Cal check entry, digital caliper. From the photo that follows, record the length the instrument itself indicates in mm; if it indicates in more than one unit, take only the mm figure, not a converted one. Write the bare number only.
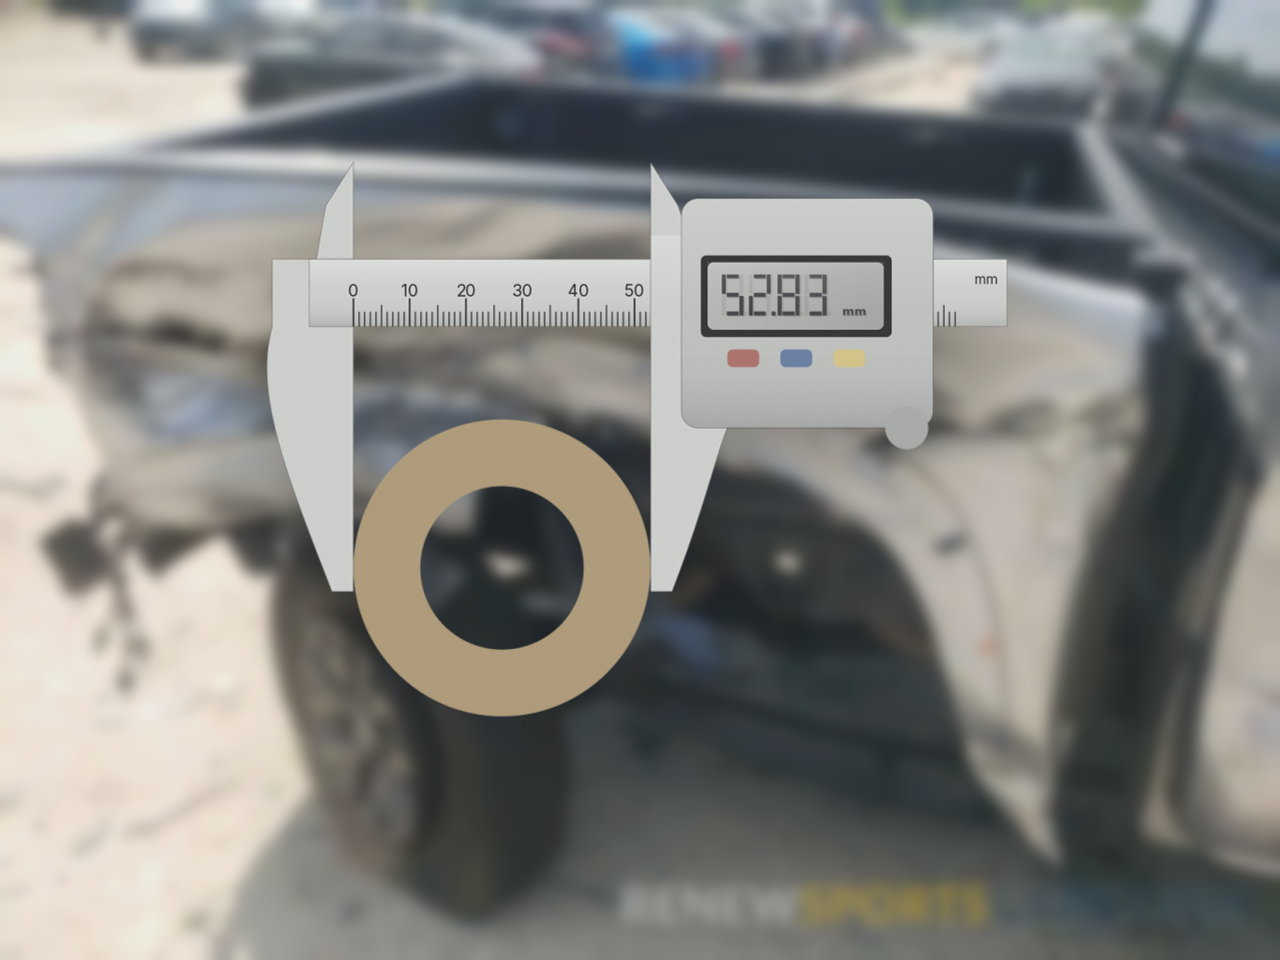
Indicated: 52.83
